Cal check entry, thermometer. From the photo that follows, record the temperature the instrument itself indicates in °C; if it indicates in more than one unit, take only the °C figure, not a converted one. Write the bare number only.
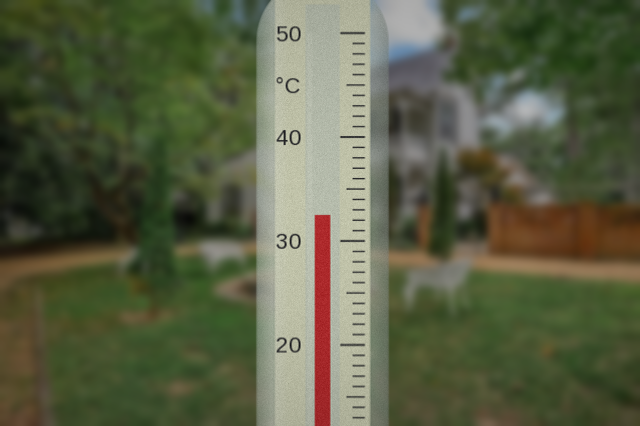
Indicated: 32.5
